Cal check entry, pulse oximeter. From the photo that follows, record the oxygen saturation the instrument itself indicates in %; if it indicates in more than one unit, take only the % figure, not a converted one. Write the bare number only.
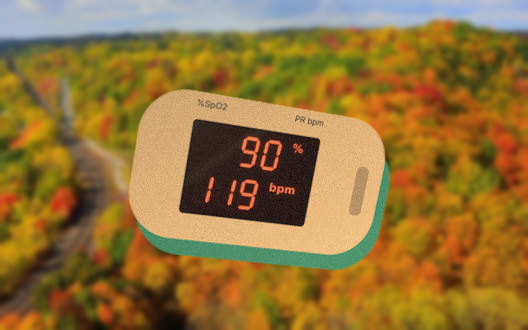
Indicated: 90
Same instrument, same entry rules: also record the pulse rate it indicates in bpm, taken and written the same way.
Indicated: 119
